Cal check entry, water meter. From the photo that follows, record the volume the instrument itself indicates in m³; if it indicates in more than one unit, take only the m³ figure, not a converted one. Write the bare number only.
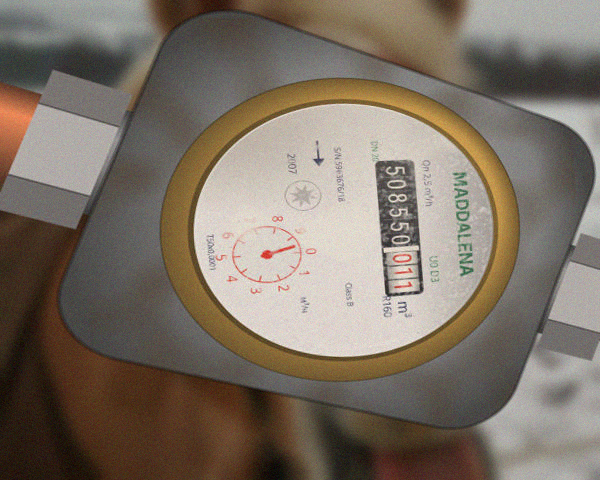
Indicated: 508550.0109
